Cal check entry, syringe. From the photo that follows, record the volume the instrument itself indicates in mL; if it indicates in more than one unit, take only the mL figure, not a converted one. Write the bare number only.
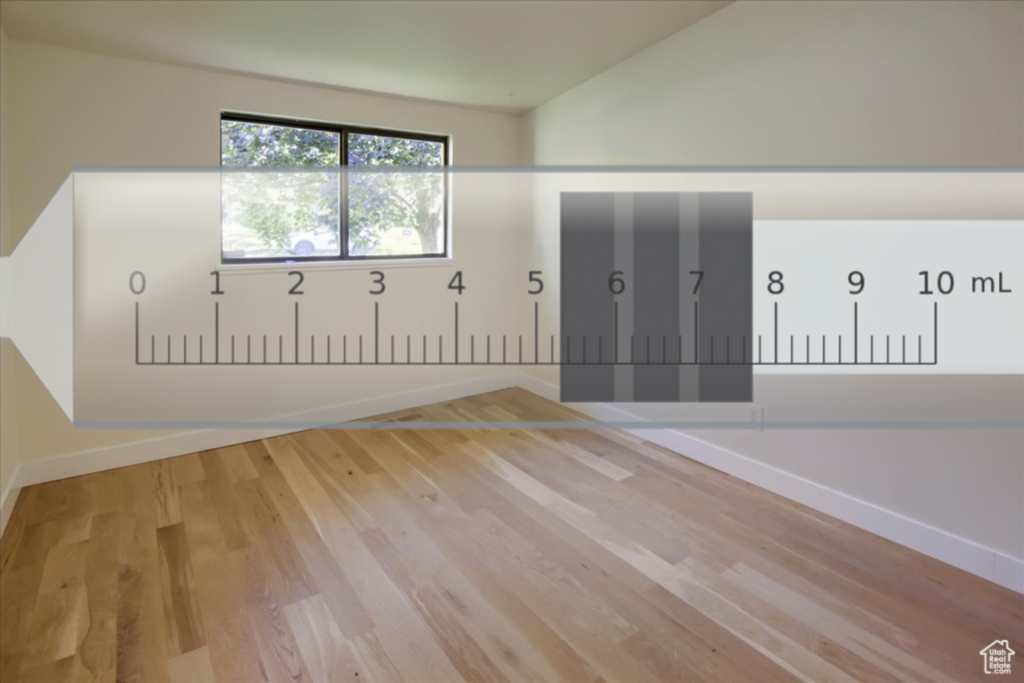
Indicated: 5.3
